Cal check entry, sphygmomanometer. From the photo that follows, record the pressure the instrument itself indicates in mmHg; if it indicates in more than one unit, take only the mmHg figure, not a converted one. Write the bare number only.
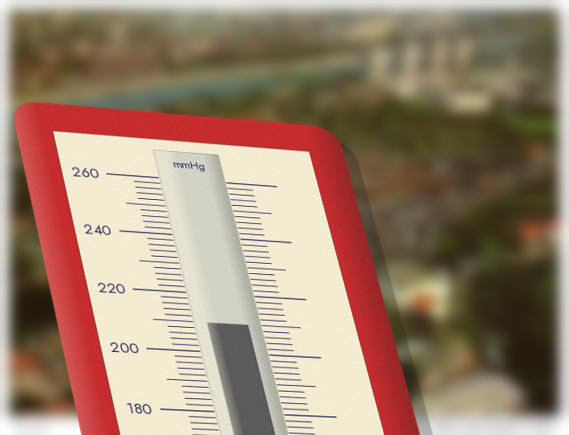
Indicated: 210
